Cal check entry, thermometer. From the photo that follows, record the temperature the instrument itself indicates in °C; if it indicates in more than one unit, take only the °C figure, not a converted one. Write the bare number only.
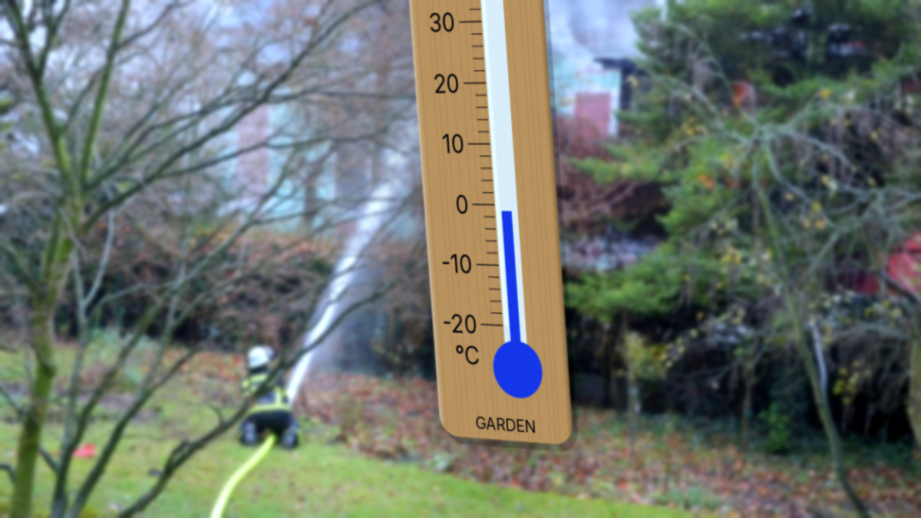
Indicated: -1
